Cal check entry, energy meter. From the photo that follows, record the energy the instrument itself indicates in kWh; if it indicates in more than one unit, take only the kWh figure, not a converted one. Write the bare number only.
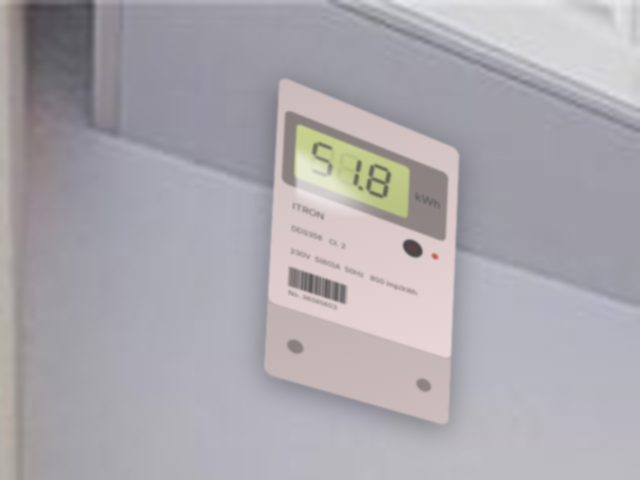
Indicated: 51.8
